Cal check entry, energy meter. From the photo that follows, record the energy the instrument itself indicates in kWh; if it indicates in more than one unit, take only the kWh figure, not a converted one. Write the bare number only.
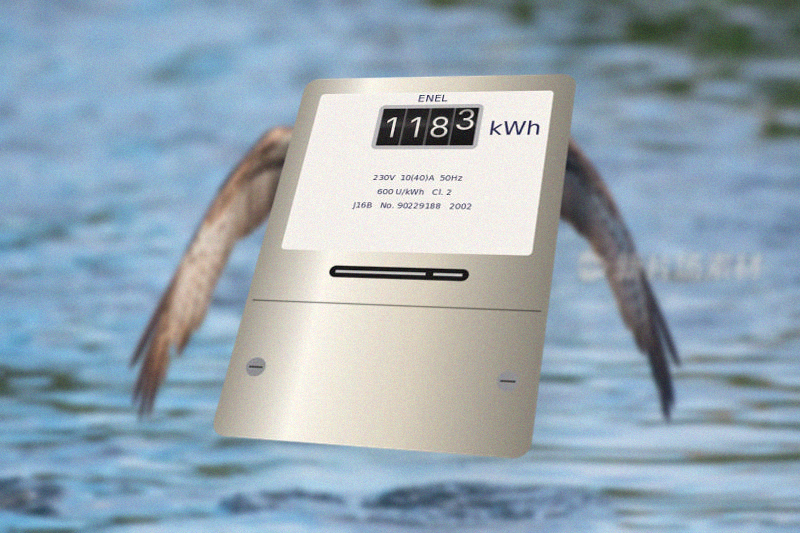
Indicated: 1183
